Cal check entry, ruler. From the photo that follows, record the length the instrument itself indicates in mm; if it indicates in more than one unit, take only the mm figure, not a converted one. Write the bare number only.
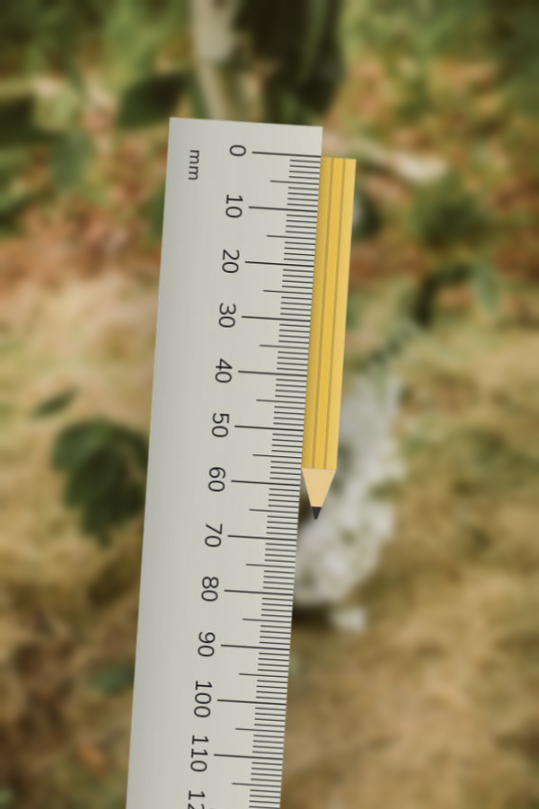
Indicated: 66
